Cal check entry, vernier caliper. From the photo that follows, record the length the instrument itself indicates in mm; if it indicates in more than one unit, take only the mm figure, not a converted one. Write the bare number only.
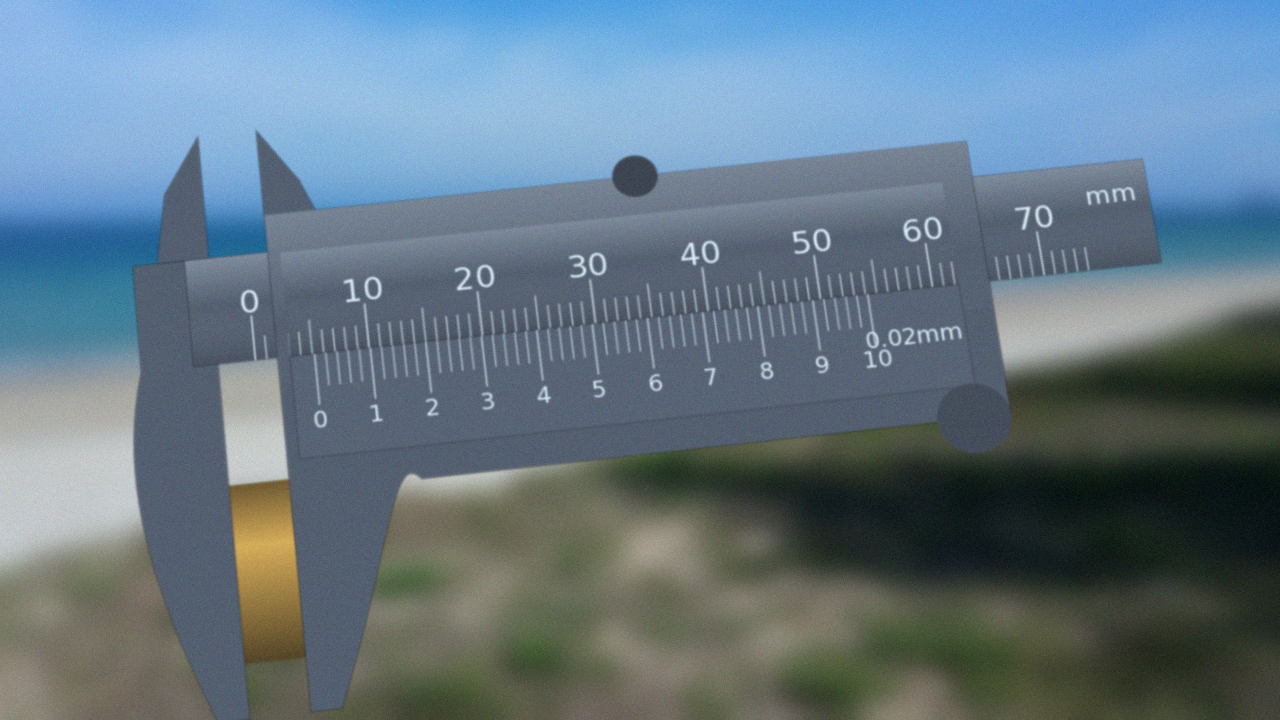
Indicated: 5.2
